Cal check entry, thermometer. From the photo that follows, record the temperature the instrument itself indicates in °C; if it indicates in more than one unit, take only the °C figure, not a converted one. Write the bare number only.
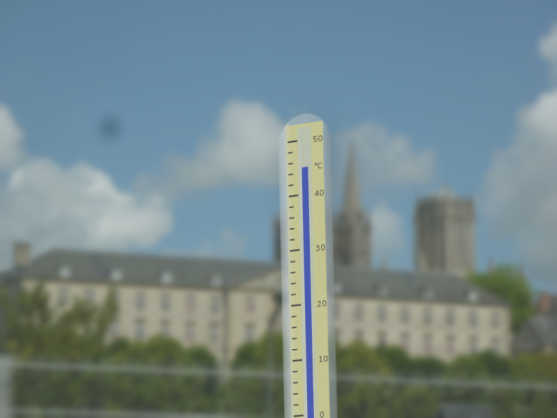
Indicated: 45
